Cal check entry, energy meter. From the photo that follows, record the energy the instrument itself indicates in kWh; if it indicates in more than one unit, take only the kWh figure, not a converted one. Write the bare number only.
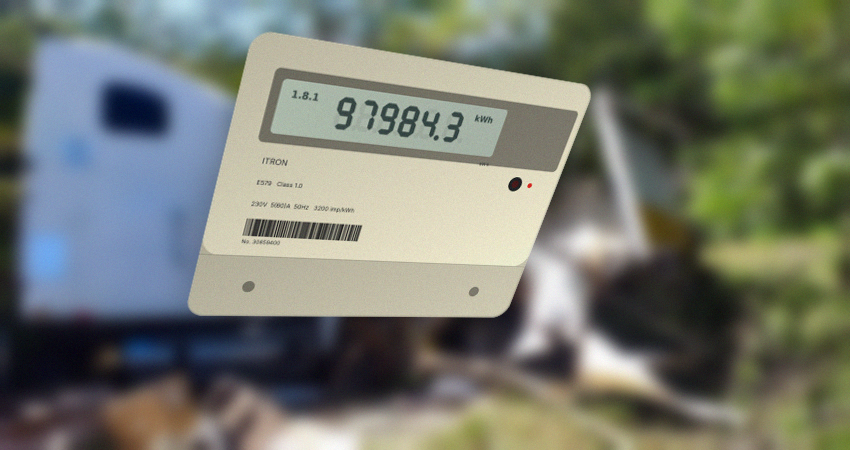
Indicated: 97984.3
